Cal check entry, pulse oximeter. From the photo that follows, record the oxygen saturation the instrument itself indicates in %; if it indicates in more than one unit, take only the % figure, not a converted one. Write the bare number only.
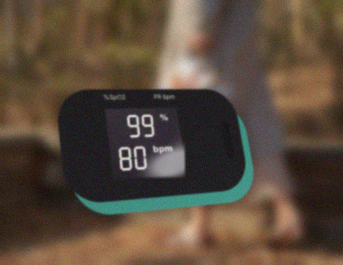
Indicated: 99
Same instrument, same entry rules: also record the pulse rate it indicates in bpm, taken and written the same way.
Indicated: 80
